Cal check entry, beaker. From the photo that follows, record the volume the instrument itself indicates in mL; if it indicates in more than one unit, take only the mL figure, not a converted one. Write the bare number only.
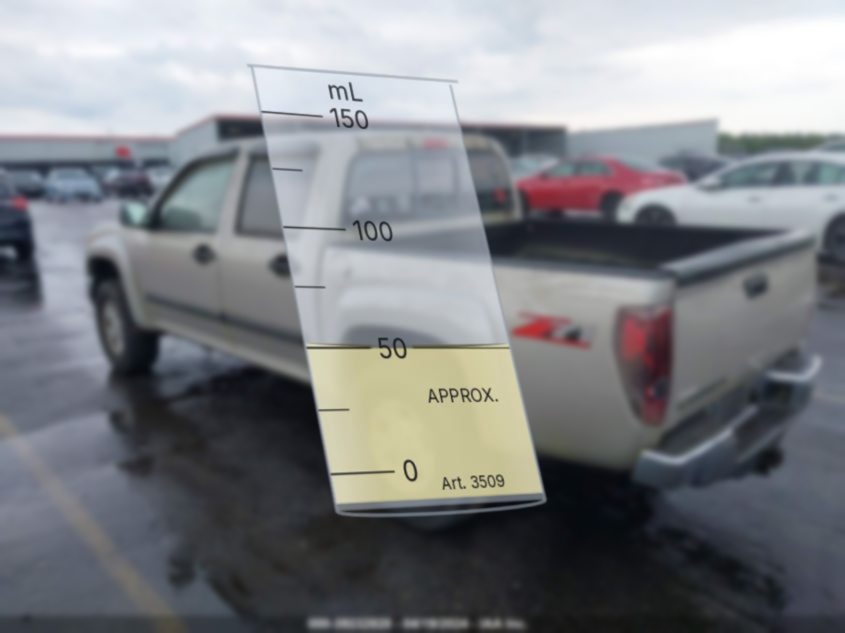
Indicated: 50
